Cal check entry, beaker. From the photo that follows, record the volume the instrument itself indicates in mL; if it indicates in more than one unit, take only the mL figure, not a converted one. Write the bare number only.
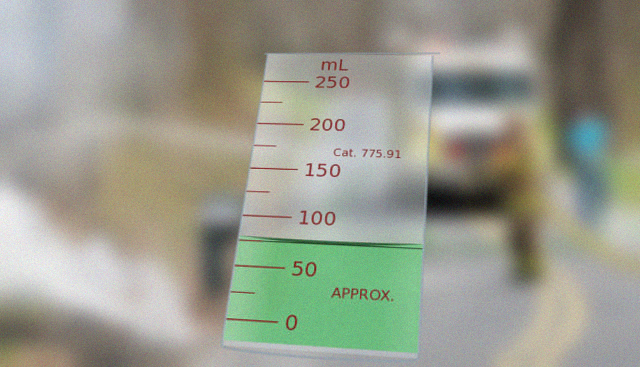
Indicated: 75
